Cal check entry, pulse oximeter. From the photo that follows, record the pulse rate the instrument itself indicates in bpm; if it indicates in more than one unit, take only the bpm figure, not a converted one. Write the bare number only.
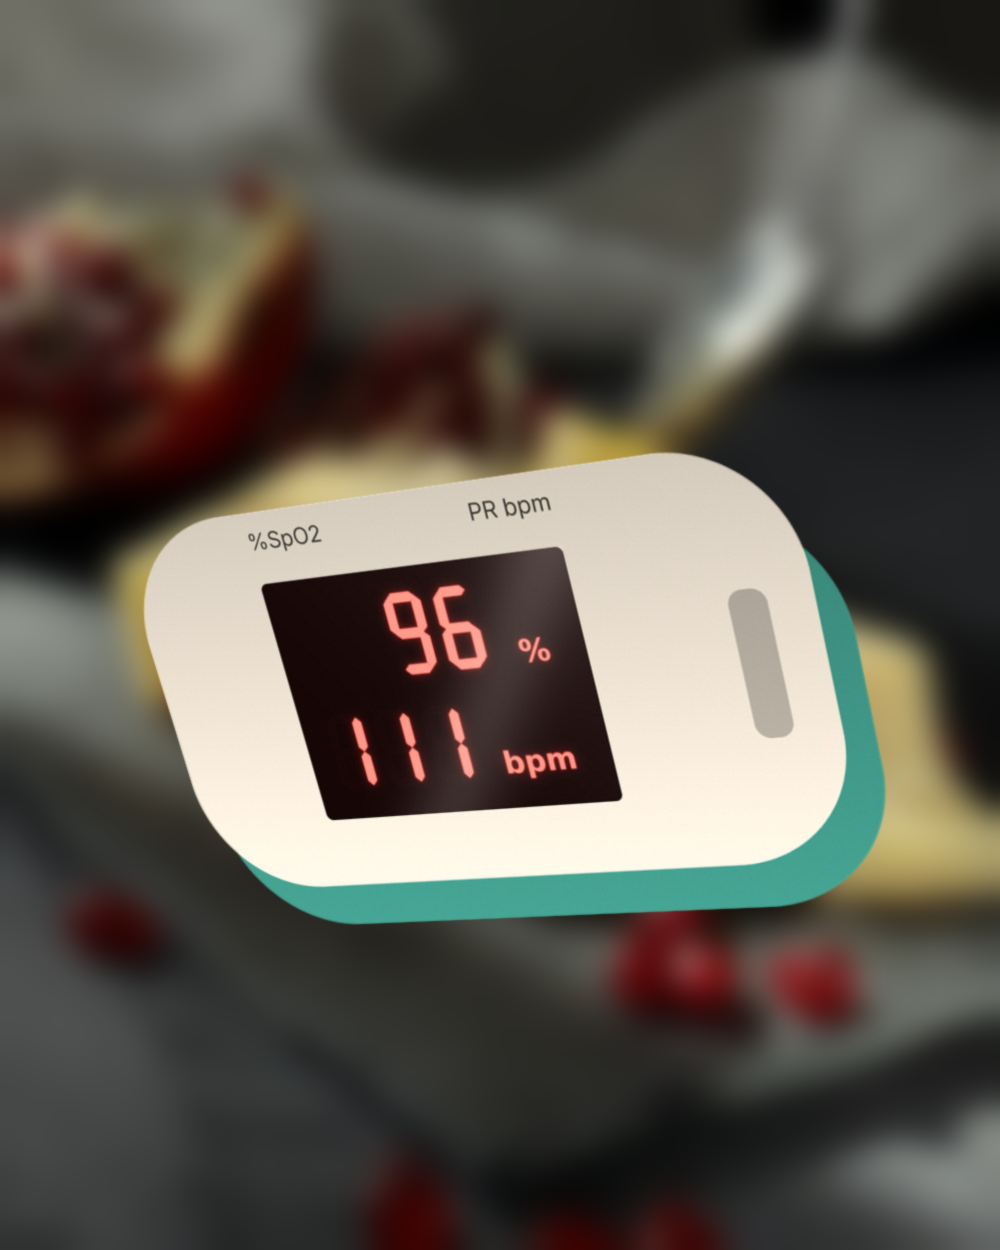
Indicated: 111
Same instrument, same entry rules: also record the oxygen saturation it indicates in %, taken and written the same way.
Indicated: 96
